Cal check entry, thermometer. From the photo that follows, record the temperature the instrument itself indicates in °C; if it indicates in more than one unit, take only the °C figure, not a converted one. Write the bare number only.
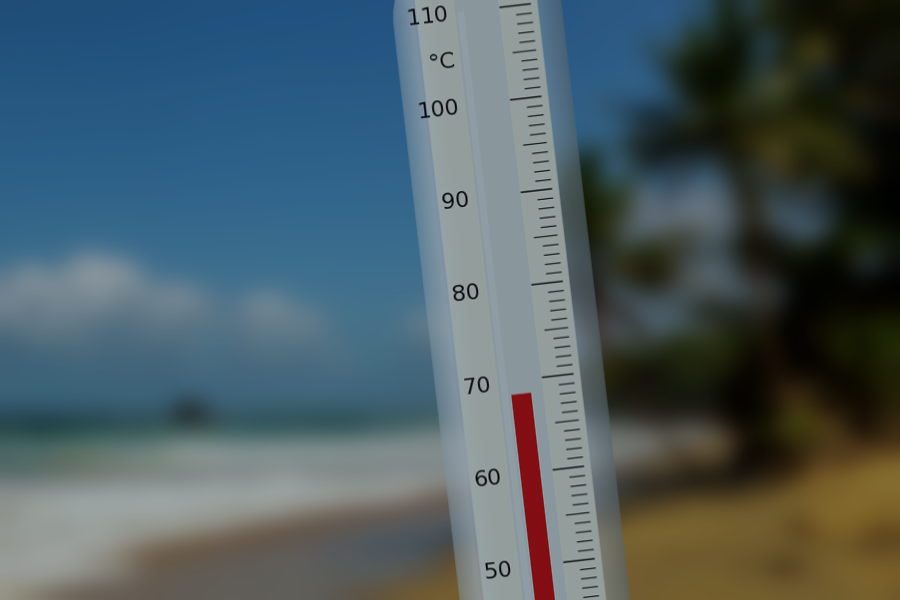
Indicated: 68.5
